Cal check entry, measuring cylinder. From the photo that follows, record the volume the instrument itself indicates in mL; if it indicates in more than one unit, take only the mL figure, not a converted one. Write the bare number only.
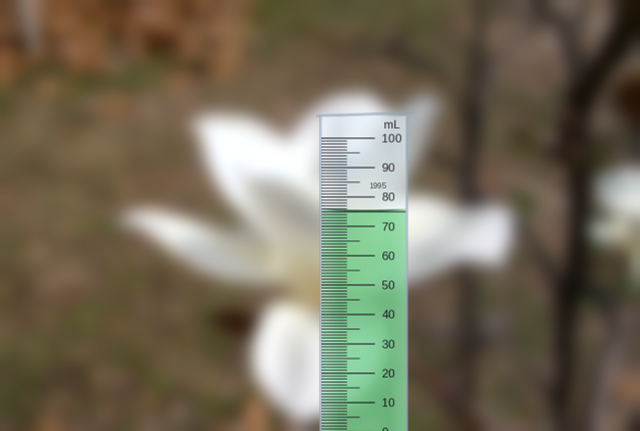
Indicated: 75
